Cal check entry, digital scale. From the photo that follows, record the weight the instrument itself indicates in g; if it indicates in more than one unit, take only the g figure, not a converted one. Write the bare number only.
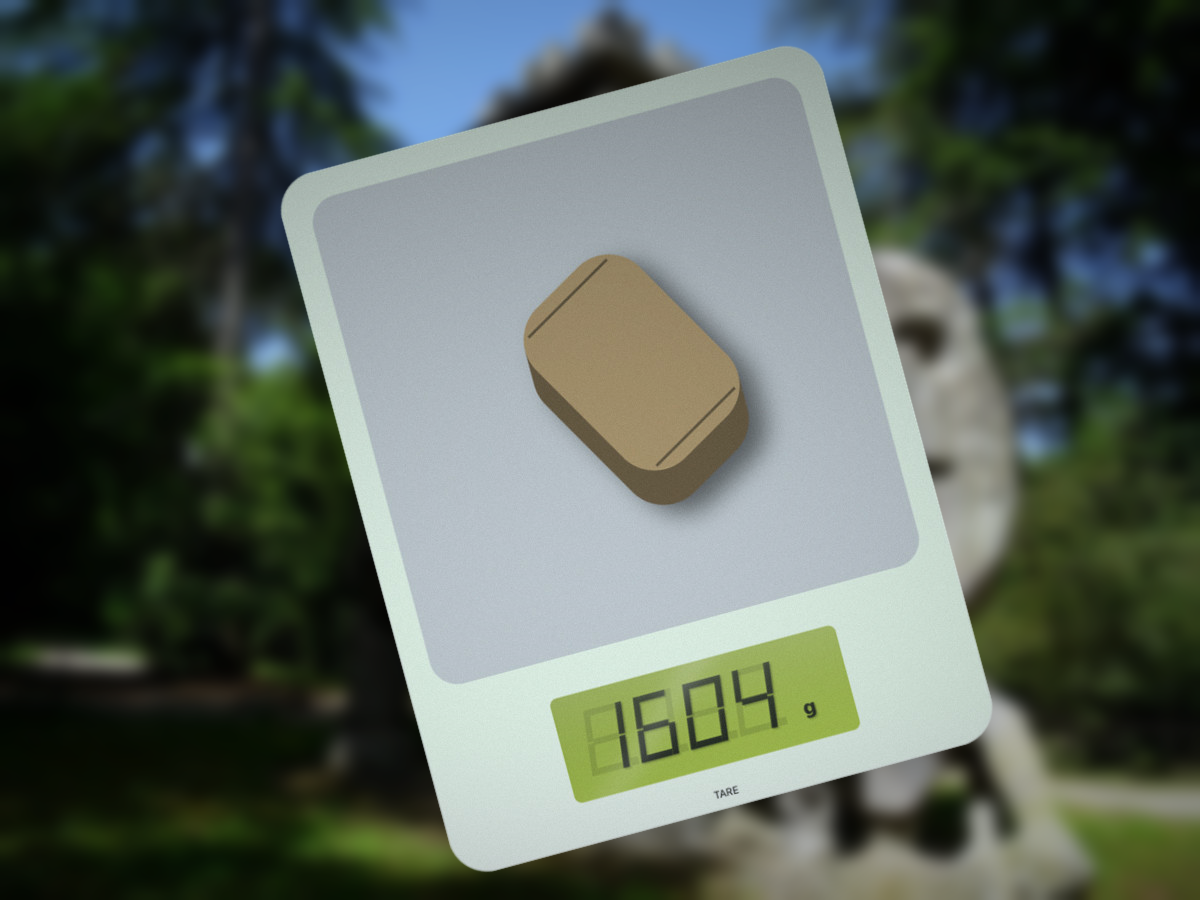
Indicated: 1604
